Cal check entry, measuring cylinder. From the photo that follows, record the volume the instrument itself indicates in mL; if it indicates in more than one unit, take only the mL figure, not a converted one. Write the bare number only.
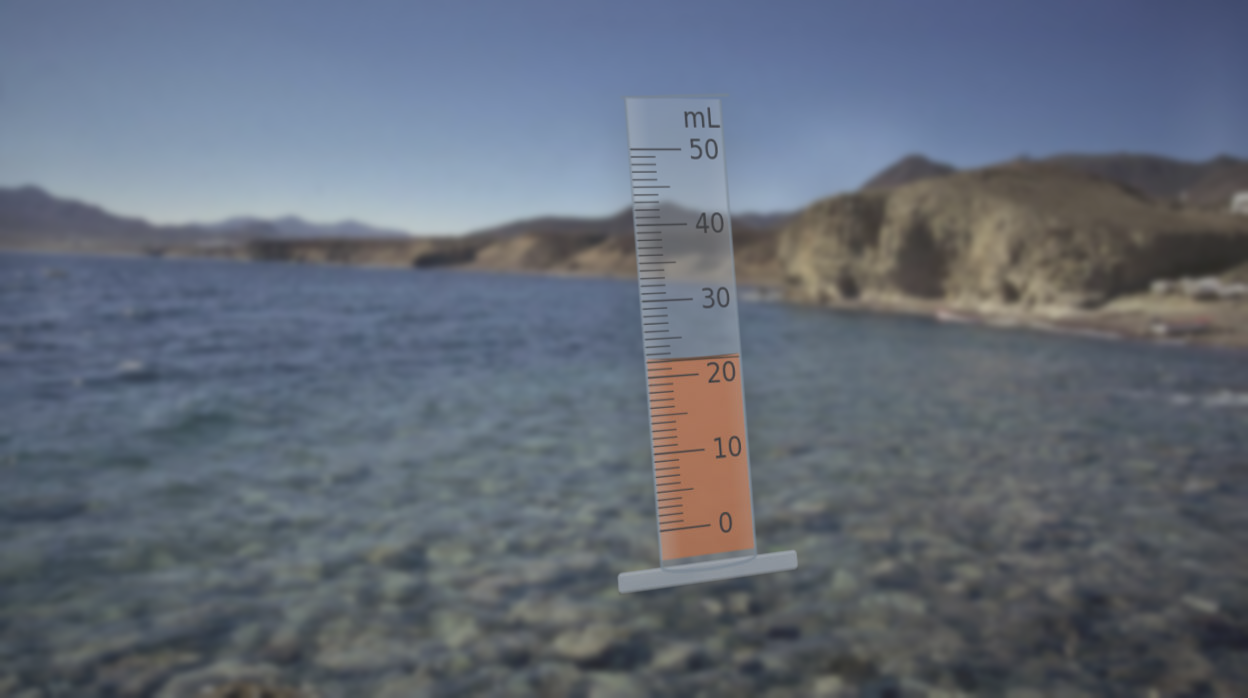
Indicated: 22
